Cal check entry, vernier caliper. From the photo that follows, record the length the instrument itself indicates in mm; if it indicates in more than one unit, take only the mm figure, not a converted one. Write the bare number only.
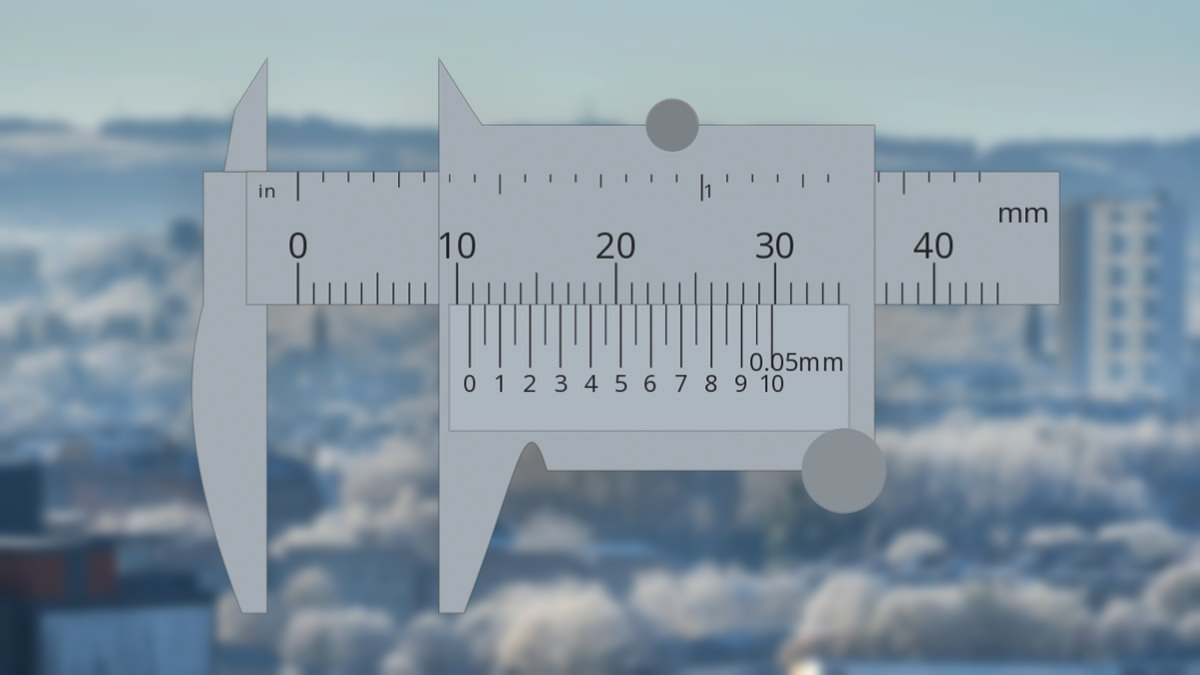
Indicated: 10.8
